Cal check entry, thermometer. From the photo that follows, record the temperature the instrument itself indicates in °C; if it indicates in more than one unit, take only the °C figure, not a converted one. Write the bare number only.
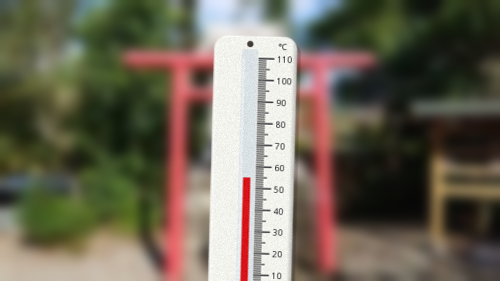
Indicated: 55
